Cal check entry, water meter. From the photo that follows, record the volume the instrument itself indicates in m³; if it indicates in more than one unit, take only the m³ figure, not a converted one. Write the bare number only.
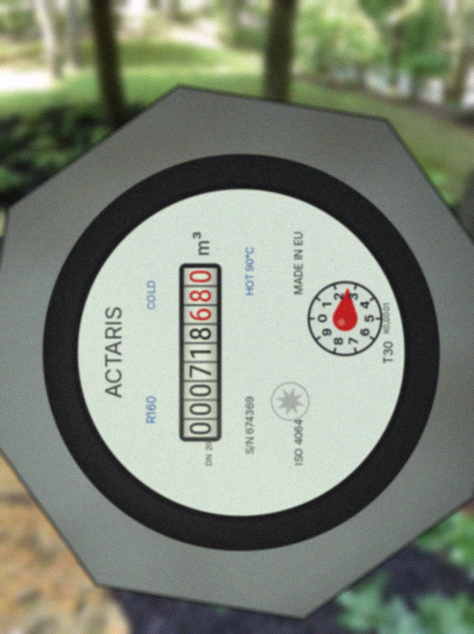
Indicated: 718.6802
